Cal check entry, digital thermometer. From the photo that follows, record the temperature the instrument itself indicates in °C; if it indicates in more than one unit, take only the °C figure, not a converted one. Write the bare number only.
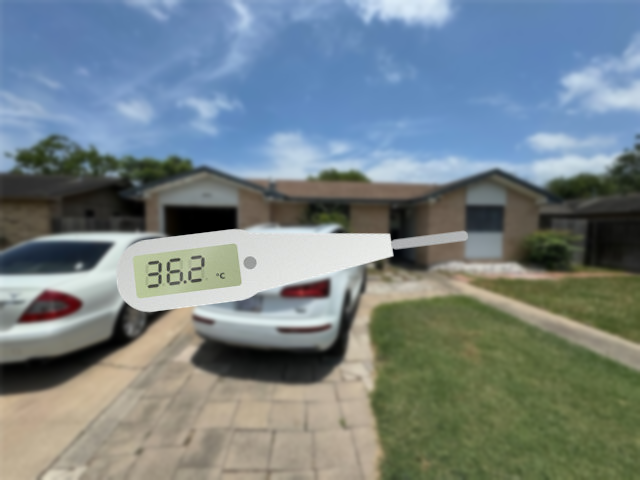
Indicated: 36.2
